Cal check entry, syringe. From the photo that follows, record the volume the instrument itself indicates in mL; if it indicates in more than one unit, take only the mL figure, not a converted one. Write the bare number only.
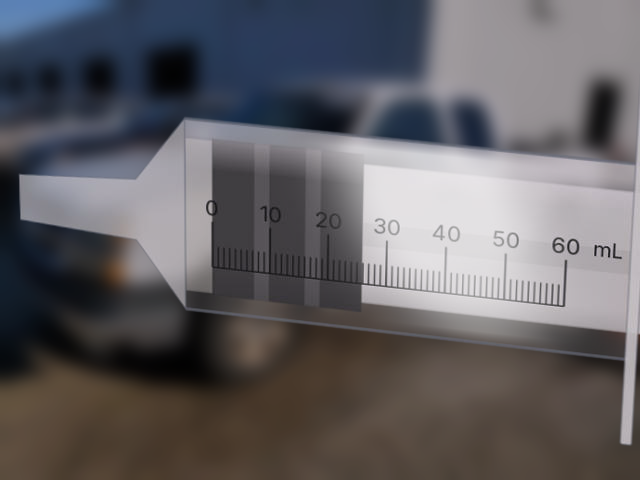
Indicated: 0
